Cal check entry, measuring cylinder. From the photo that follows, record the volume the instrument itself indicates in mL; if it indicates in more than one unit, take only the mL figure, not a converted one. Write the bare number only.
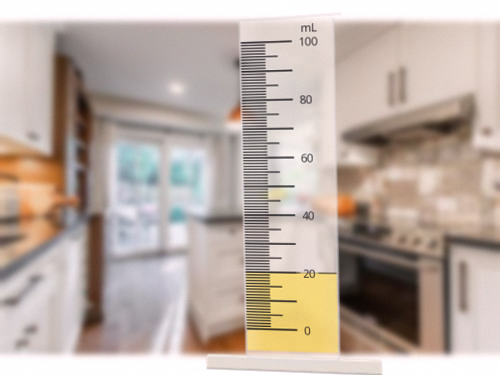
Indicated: 20
